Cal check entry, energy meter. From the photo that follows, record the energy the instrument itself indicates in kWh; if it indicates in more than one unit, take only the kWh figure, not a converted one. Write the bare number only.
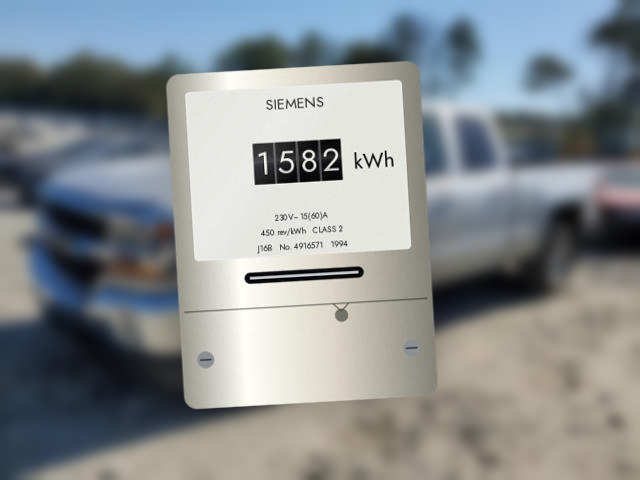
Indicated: 1582
